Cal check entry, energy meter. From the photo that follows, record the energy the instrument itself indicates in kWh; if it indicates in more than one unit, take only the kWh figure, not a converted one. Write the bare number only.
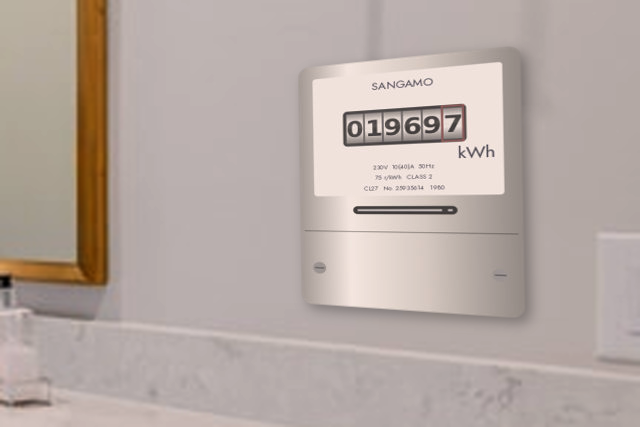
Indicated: 1969.7
